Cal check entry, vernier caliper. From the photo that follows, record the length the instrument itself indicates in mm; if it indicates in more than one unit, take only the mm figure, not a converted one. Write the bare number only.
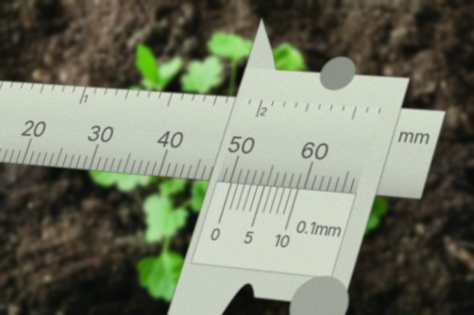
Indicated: 50.2
